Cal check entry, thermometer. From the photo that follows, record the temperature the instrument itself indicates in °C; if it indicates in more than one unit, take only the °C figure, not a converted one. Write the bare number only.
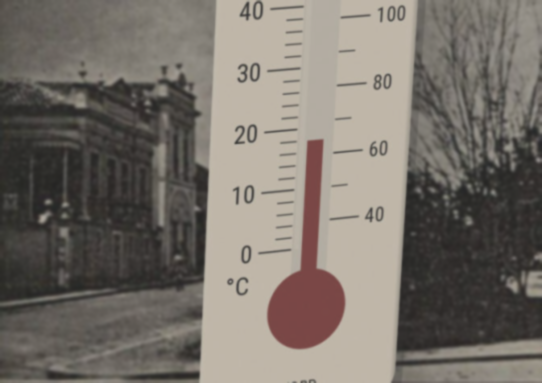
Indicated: 18
